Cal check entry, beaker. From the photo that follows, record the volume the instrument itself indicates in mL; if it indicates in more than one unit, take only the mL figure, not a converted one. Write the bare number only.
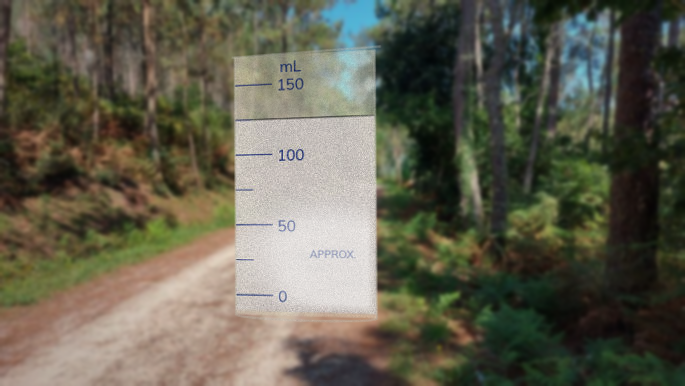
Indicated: 125
